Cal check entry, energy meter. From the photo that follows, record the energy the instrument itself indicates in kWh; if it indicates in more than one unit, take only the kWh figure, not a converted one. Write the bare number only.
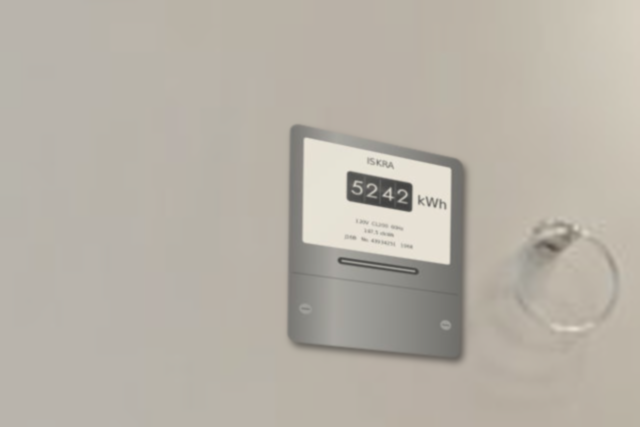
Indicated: 5242
